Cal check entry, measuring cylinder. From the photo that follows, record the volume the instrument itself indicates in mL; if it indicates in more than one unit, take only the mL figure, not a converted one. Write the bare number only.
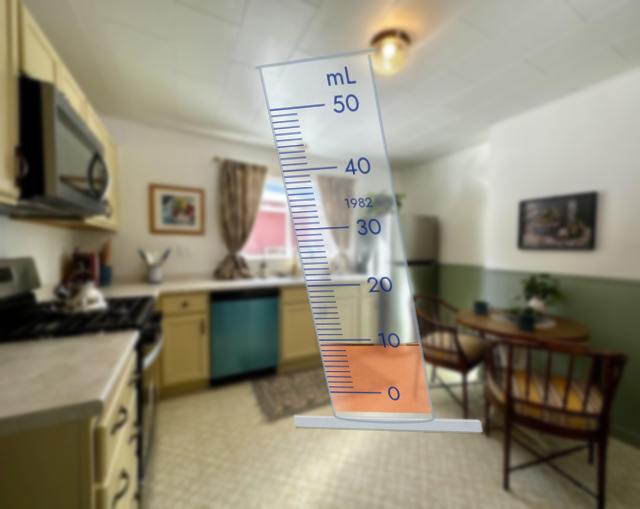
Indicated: 9
